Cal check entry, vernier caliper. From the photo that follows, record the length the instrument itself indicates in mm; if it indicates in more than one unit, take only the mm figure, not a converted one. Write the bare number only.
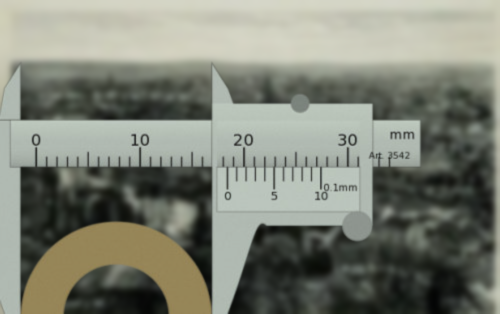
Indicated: 18.4
